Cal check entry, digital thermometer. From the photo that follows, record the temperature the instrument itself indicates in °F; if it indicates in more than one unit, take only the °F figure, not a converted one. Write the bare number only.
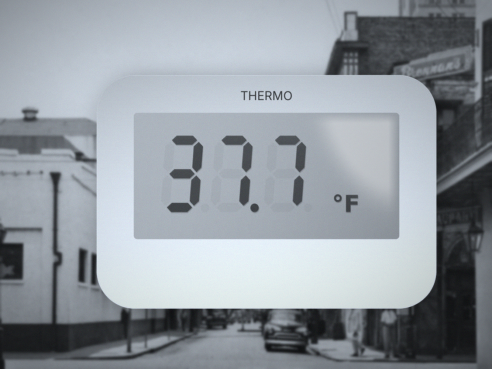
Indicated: 37.7
